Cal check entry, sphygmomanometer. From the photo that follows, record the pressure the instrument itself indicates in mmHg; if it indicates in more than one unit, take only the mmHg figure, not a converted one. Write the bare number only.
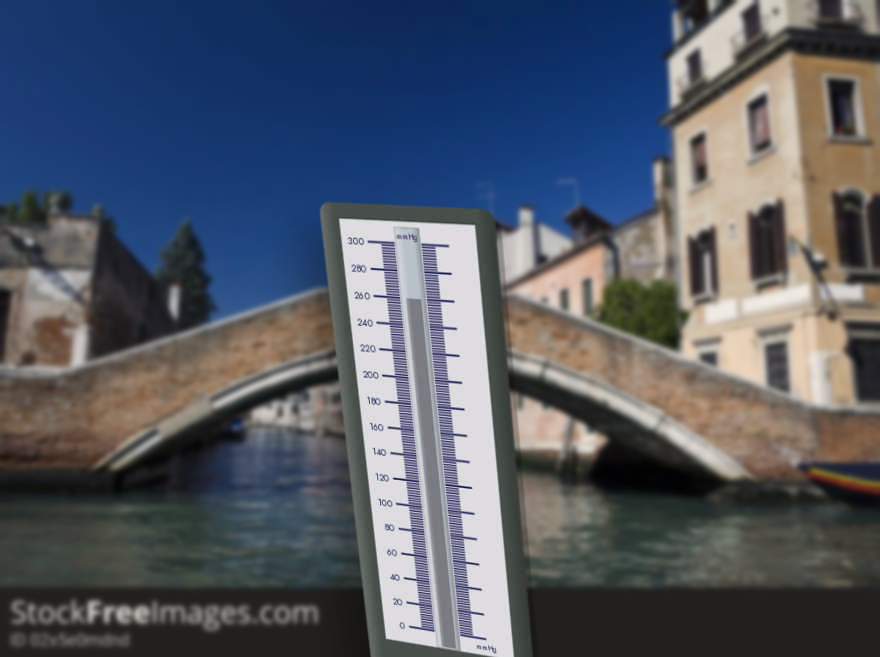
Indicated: 260
